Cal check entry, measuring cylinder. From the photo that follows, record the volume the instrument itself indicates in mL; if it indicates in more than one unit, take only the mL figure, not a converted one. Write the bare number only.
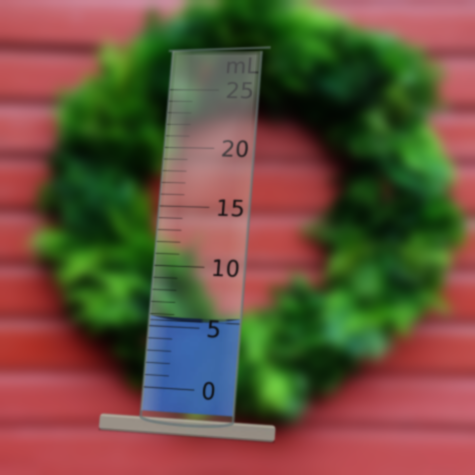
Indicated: 5.5
